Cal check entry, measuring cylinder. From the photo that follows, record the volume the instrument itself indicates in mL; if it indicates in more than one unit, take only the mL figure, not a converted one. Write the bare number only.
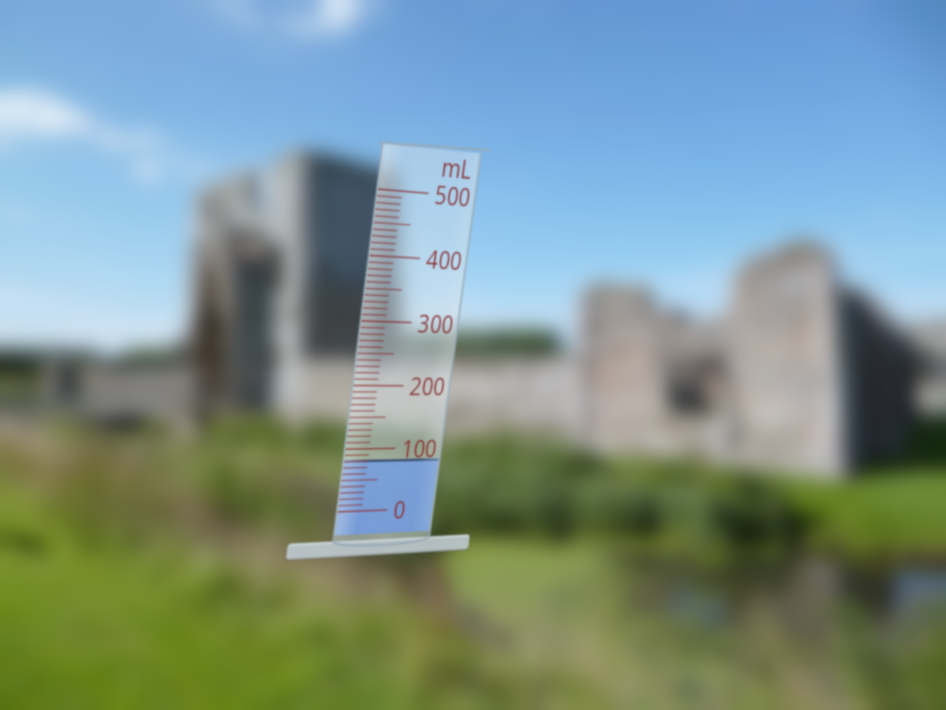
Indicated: 80
